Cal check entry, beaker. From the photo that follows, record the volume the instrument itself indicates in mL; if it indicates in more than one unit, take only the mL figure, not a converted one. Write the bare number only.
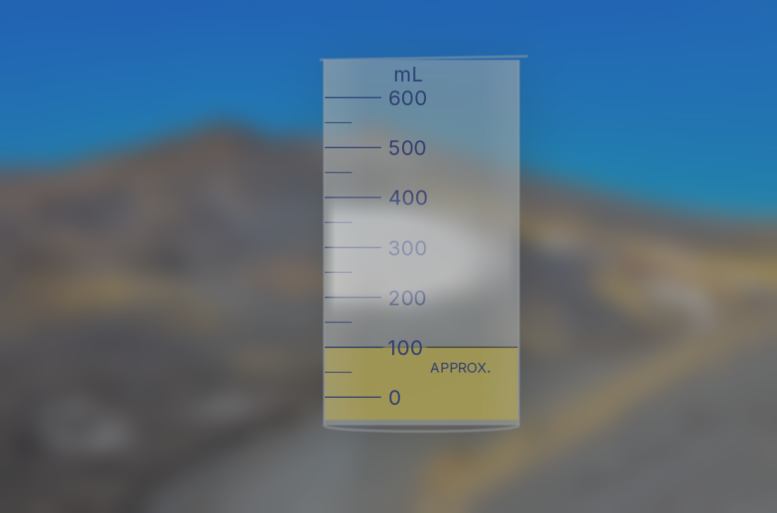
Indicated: 100
